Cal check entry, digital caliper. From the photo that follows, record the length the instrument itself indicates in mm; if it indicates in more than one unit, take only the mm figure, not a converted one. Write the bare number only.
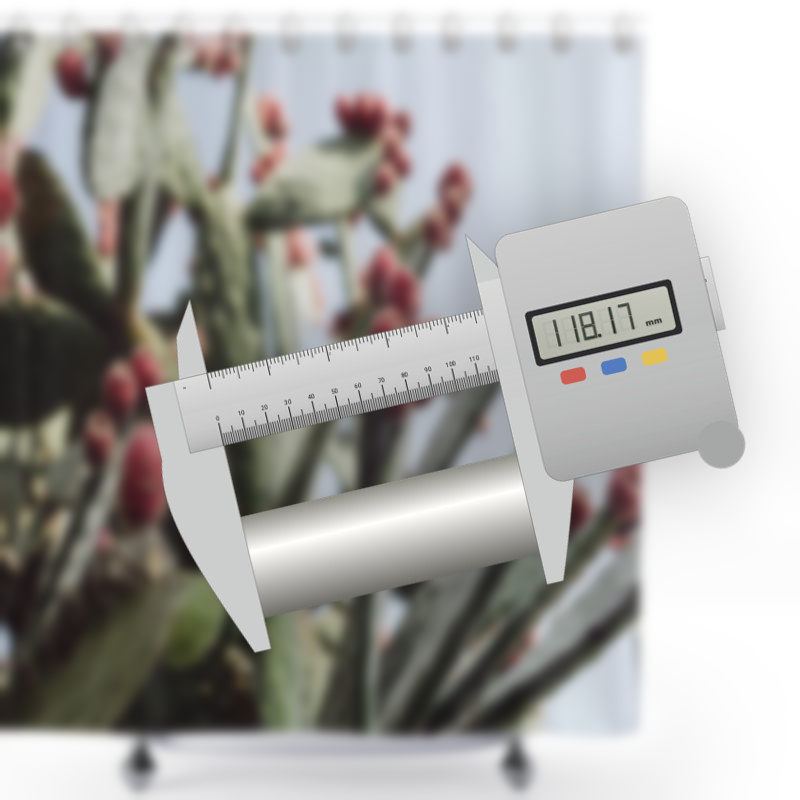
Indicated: 118.17
